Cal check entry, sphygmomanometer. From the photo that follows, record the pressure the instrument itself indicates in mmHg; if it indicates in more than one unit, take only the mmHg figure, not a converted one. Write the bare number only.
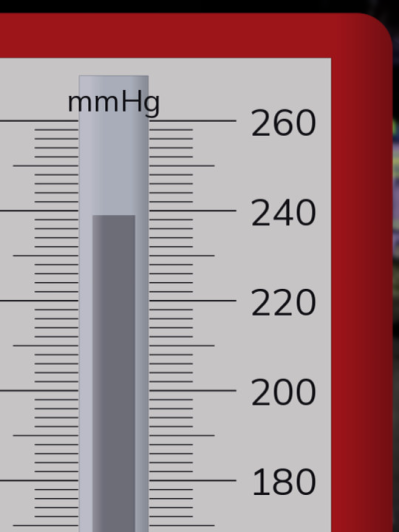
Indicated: 239
